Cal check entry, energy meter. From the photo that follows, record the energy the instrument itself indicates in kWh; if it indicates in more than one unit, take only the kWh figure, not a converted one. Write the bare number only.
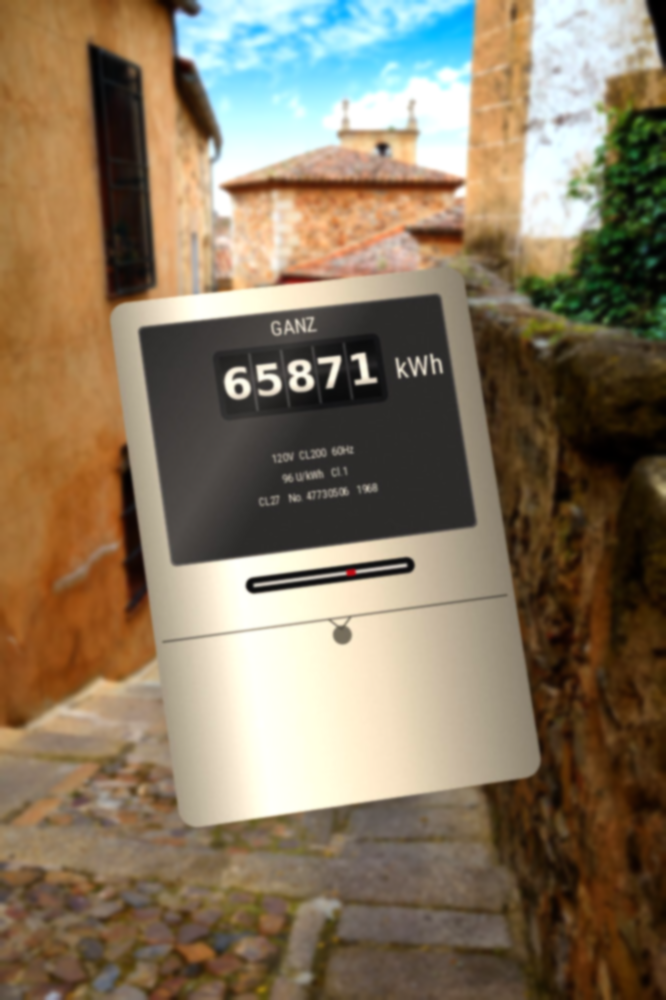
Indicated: 65871
